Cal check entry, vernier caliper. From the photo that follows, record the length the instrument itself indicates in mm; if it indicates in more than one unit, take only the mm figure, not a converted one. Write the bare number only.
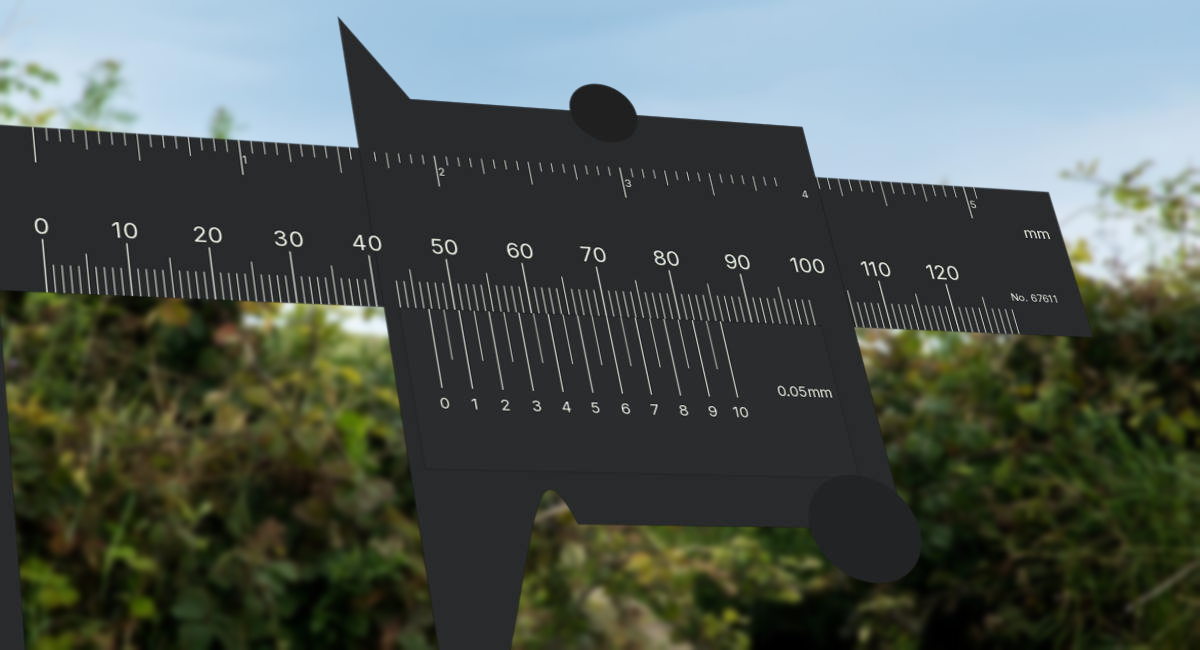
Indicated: 46.6
